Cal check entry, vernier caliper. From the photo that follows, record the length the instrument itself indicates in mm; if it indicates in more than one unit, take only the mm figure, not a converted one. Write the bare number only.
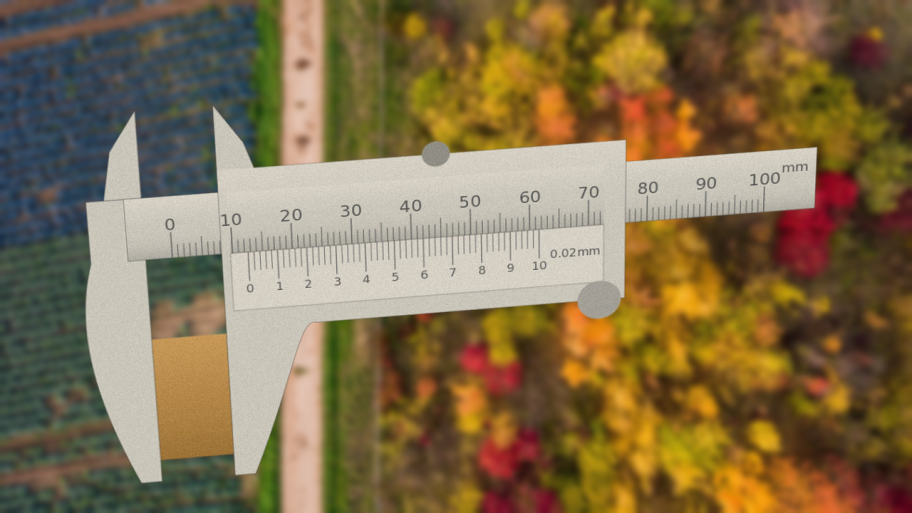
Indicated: 12.6
